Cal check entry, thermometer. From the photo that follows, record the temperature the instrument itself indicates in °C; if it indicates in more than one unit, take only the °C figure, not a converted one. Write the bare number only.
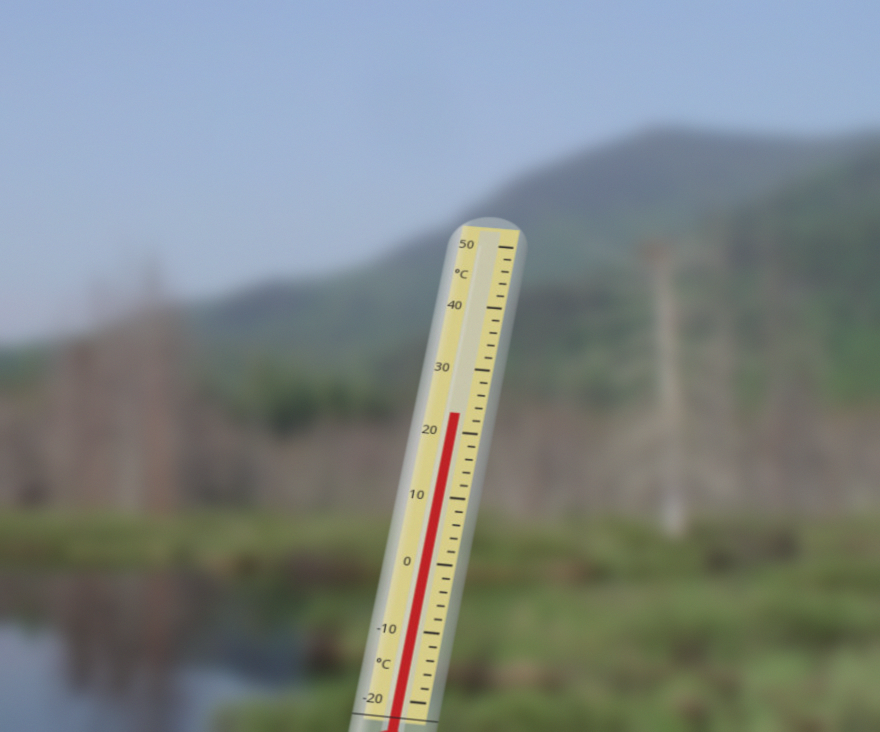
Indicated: 23
